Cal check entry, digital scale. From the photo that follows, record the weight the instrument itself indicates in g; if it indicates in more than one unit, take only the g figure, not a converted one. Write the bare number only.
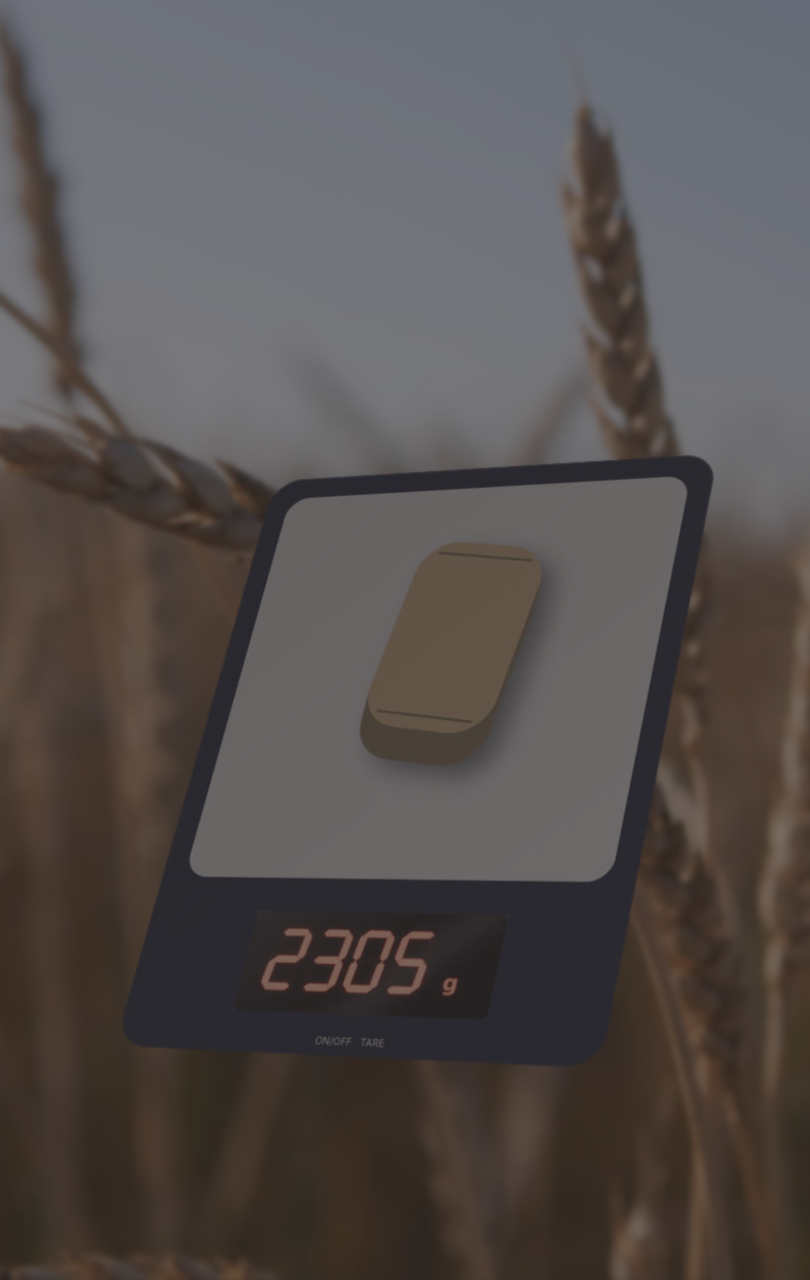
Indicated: 2305
